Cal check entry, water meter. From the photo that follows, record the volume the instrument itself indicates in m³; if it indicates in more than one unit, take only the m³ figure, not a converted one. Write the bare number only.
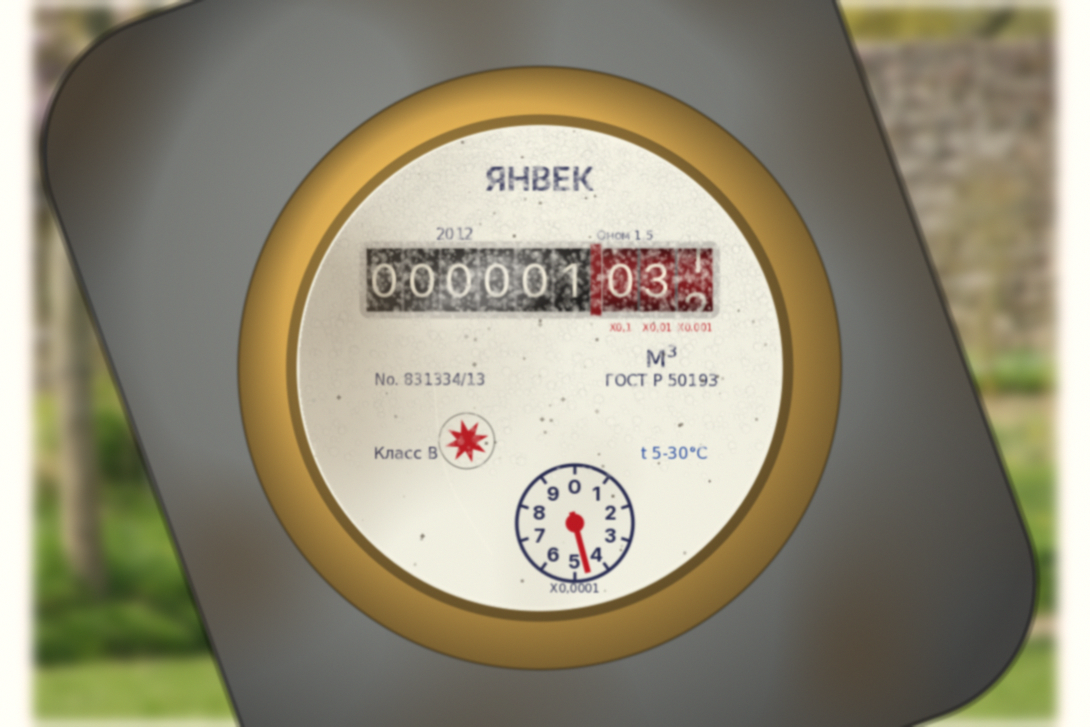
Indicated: 1.0314
